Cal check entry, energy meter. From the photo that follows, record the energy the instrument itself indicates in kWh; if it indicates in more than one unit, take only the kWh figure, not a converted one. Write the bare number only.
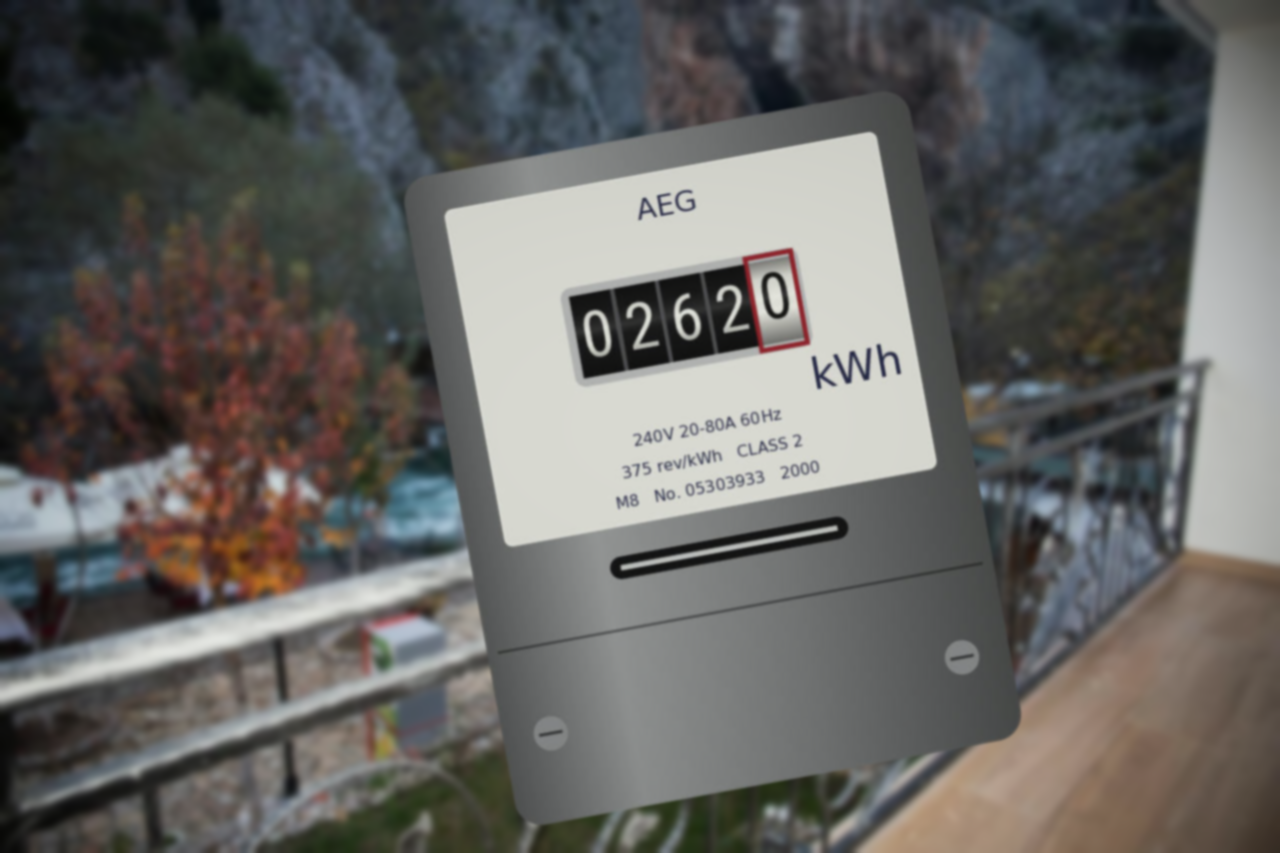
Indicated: 262.0
